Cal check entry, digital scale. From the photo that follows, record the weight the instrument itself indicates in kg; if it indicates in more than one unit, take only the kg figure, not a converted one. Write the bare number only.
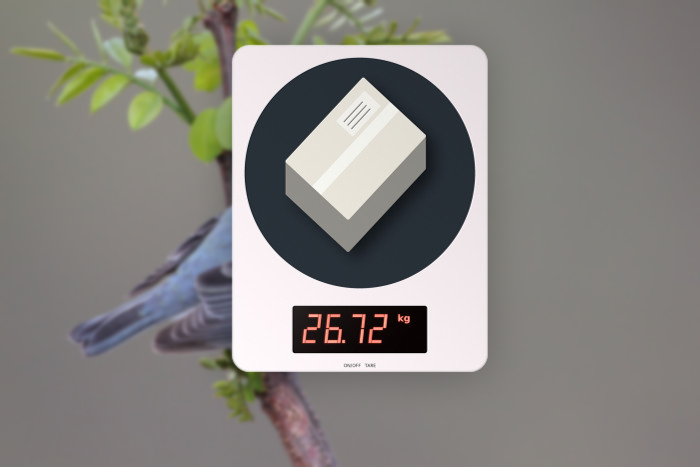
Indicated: 26.72
